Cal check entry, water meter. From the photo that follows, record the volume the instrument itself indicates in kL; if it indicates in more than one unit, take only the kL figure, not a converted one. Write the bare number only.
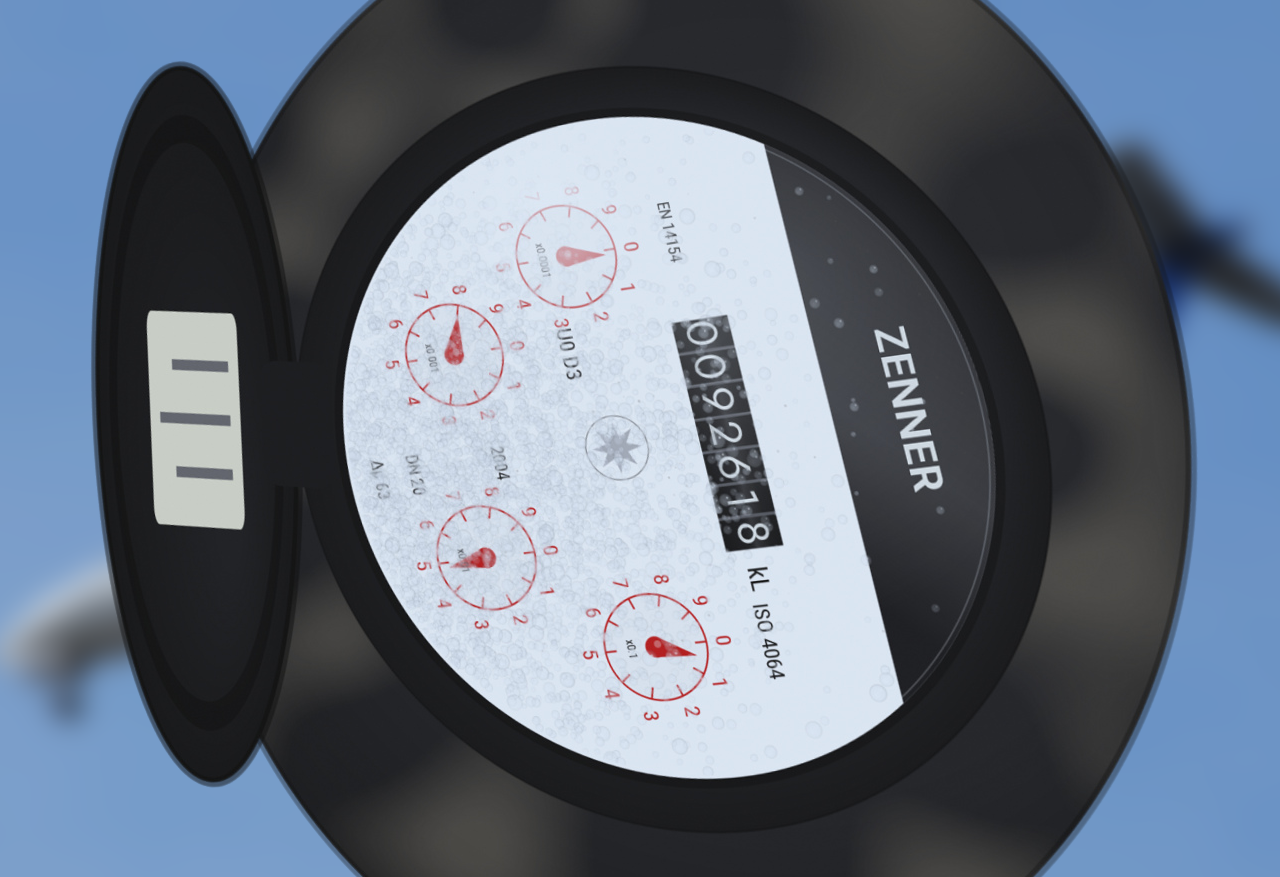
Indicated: 92618.0480
